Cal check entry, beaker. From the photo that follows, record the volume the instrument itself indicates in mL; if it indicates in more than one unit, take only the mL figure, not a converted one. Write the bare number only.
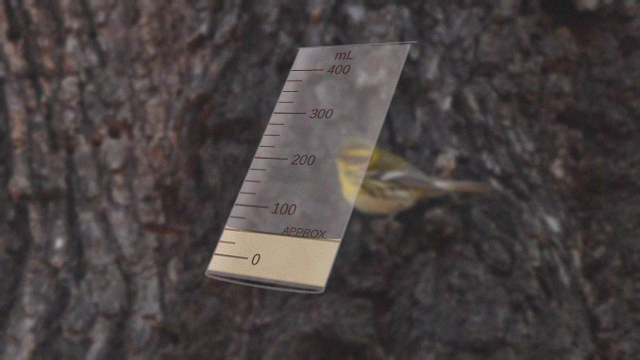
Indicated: 50
